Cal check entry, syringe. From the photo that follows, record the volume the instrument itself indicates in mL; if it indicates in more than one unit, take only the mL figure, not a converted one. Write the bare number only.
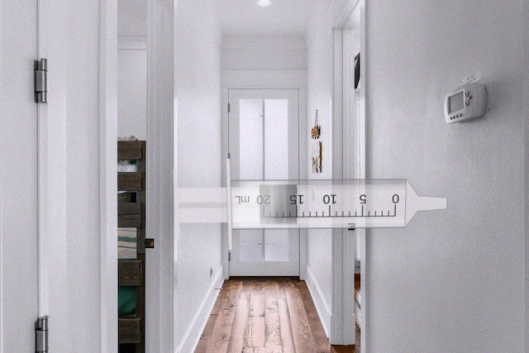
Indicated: 15
